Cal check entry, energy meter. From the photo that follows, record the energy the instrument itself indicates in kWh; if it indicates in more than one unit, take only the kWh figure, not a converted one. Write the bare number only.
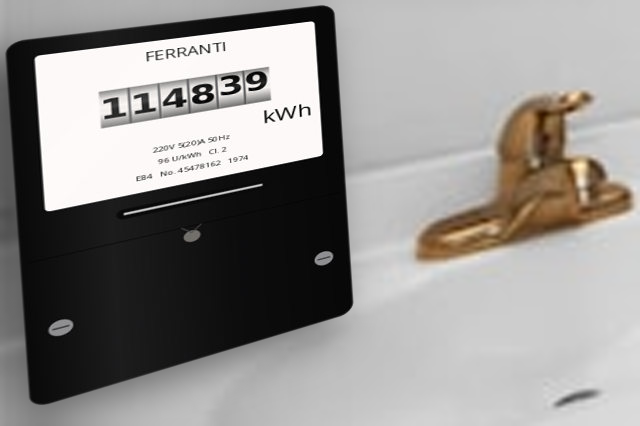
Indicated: 114839
